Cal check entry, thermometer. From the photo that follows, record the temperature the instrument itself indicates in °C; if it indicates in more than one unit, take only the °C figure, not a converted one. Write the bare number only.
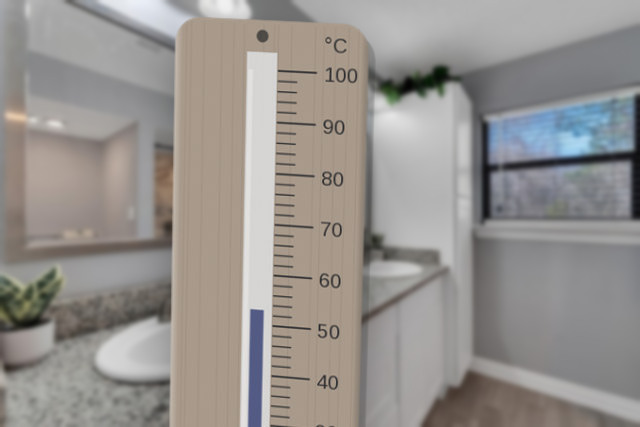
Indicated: 53
